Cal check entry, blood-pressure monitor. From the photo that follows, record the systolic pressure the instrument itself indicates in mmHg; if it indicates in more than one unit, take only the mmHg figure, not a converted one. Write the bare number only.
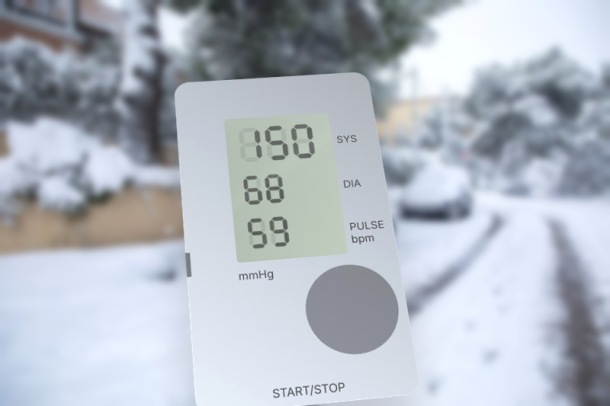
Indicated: 150
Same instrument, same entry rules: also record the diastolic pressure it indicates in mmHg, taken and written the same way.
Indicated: 68
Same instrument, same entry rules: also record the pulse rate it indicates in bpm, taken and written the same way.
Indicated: 59
